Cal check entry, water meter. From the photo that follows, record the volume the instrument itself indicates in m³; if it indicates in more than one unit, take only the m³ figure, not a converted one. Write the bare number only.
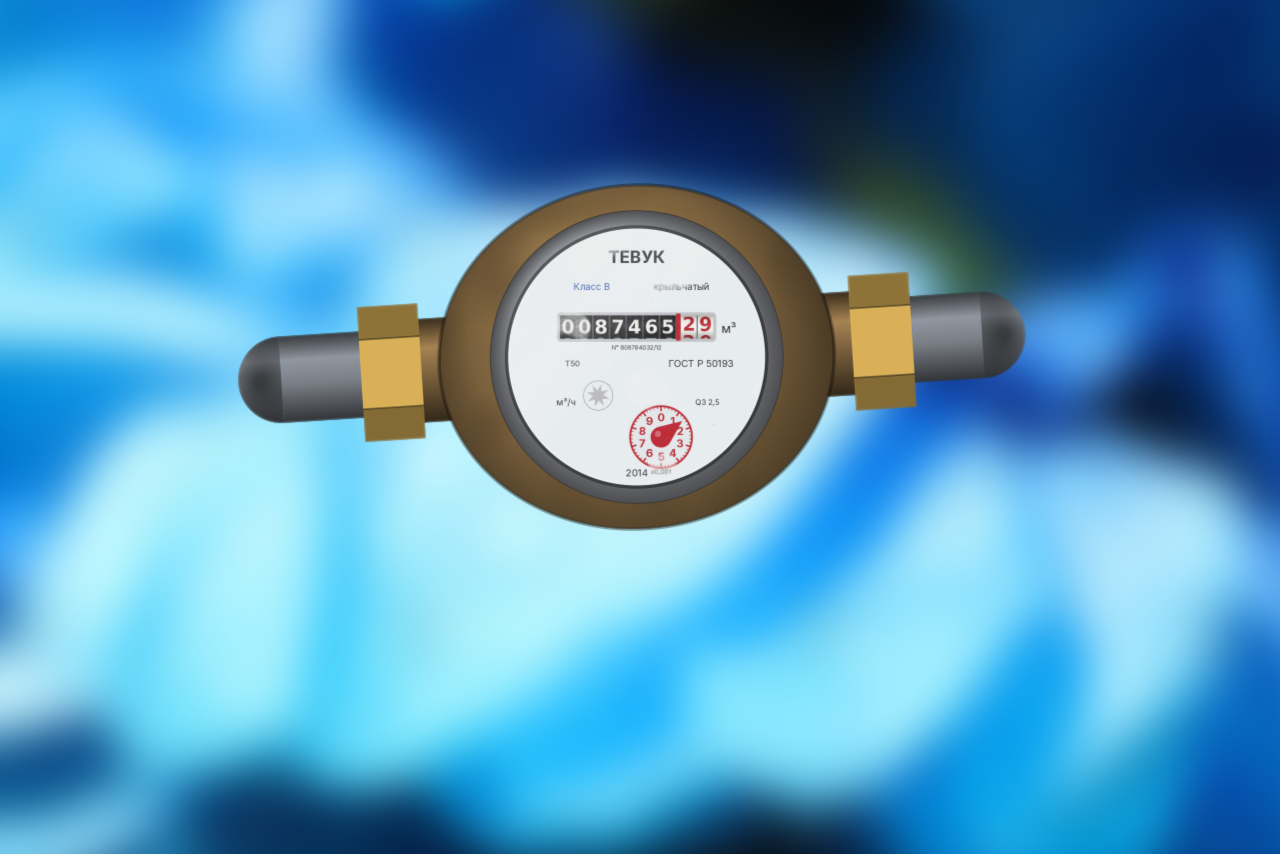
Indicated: 87465.291
